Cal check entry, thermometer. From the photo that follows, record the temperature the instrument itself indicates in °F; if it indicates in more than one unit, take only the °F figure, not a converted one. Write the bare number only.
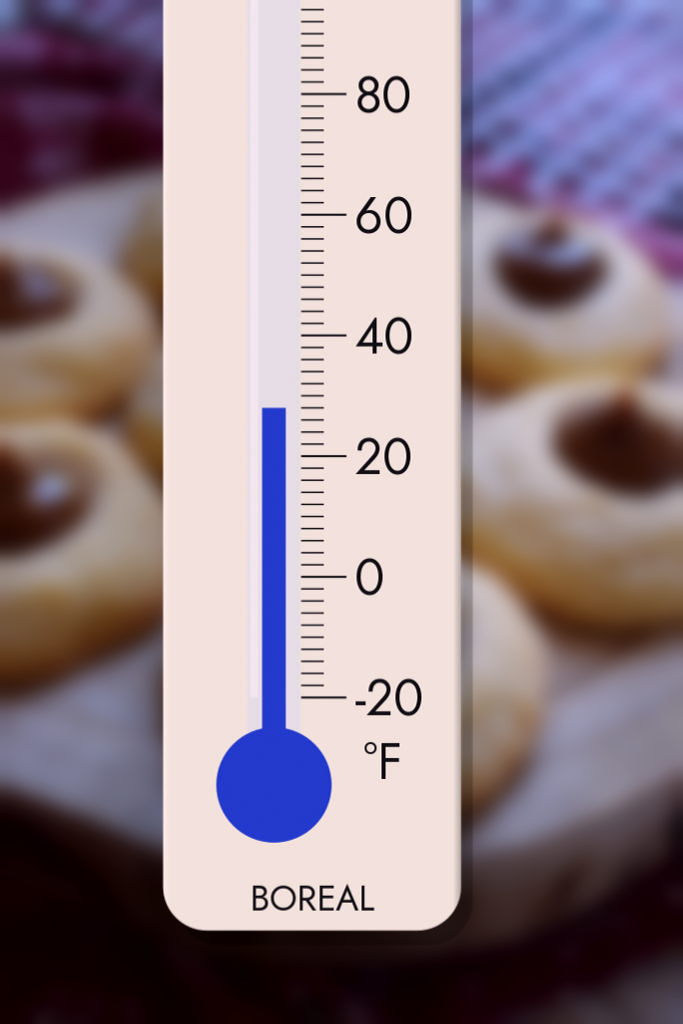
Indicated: 28
